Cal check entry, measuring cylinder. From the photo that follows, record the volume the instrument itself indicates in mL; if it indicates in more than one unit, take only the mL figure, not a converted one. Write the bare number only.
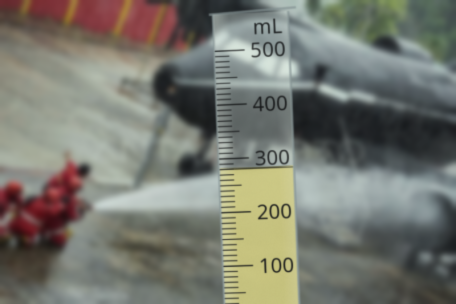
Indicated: 280
